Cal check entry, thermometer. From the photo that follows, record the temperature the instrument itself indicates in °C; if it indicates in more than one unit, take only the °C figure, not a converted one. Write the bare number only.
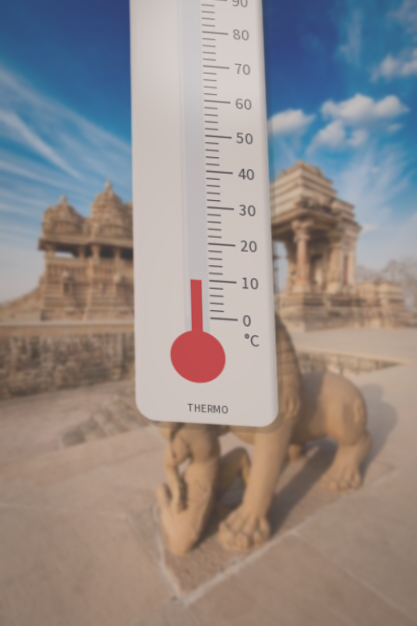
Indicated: 10
